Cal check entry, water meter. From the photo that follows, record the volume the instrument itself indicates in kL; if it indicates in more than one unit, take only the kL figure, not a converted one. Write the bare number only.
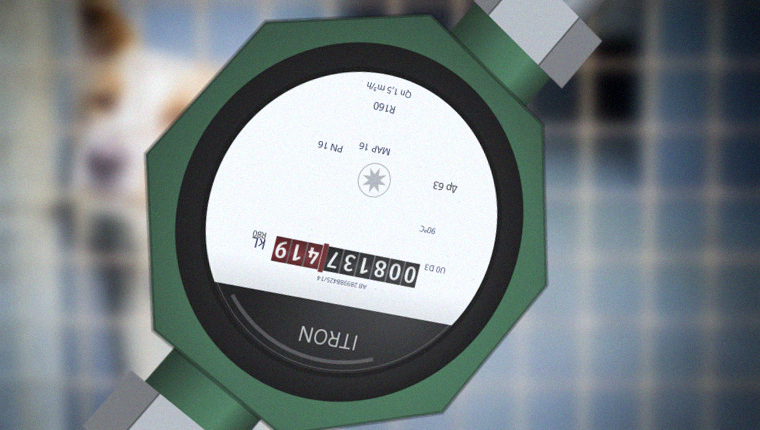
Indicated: 8137.419
